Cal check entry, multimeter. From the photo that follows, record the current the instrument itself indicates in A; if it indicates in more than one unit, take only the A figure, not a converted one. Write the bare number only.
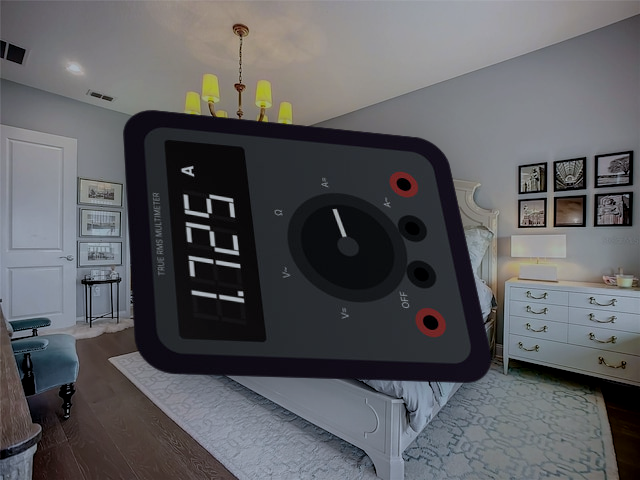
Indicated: 1.725
